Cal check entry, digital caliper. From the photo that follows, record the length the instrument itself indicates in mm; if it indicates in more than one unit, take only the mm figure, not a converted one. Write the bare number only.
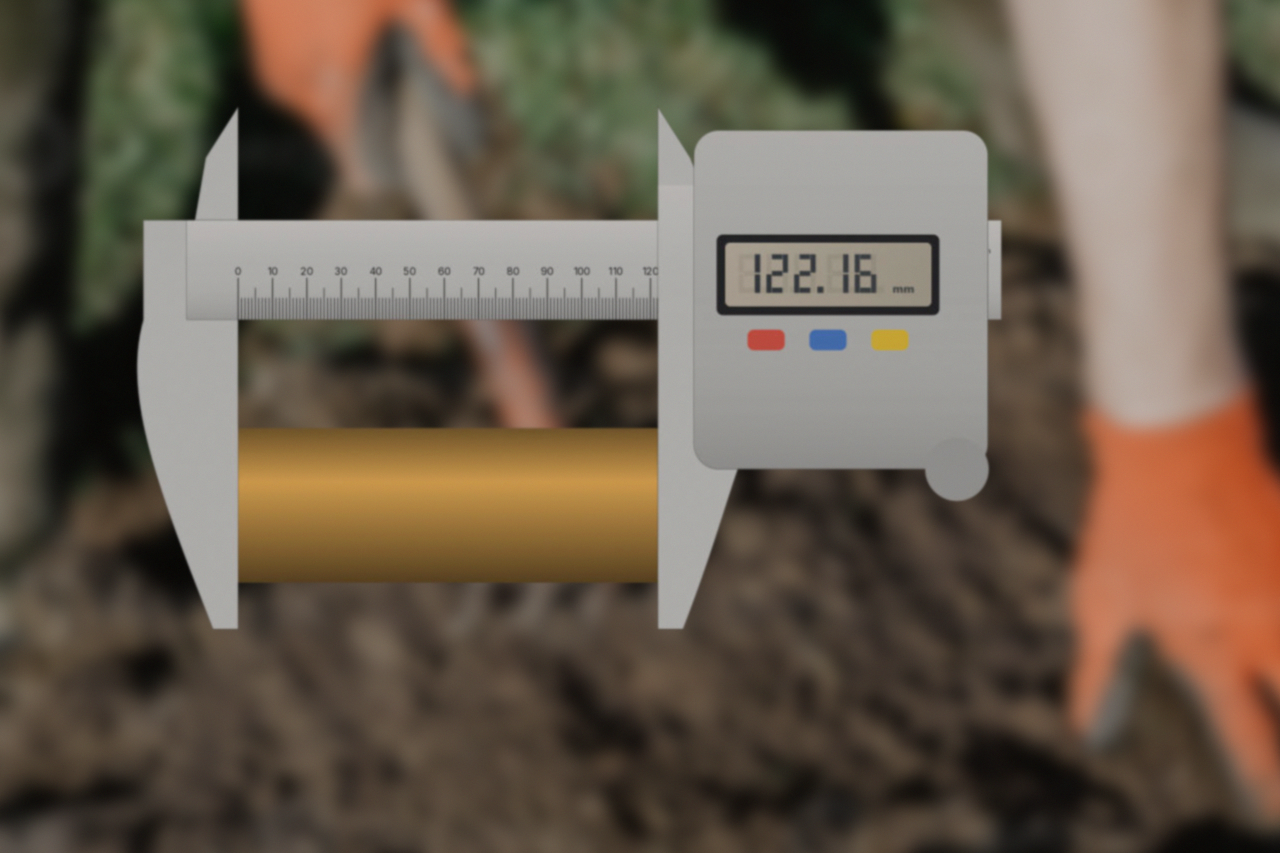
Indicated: 122.16
